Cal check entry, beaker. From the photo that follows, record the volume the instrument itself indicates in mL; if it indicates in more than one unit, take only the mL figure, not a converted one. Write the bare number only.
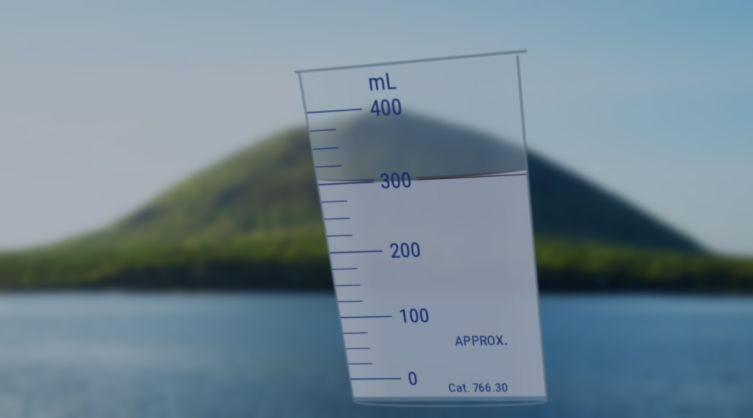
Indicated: 300
